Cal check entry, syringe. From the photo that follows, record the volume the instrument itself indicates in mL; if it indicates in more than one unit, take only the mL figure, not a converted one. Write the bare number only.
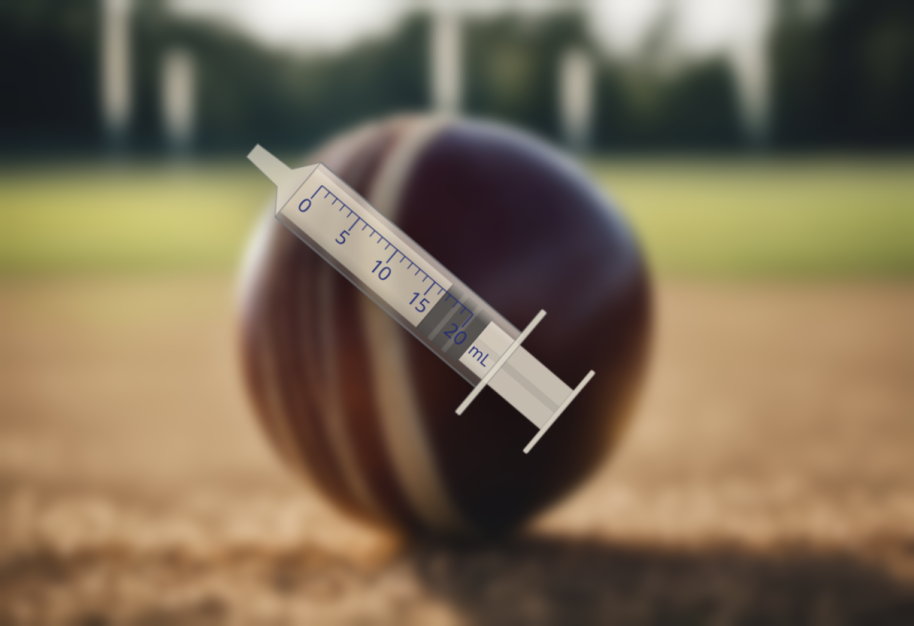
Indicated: 16.5
